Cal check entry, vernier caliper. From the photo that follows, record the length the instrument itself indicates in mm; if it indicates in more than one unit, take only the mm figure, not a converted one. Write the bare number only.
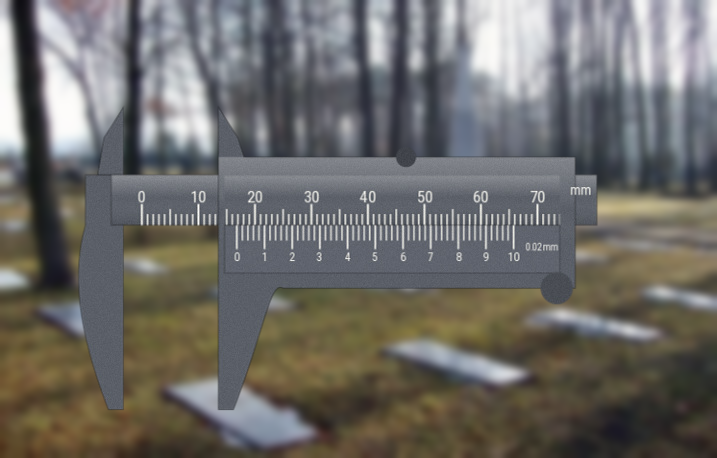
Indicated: 16.8
